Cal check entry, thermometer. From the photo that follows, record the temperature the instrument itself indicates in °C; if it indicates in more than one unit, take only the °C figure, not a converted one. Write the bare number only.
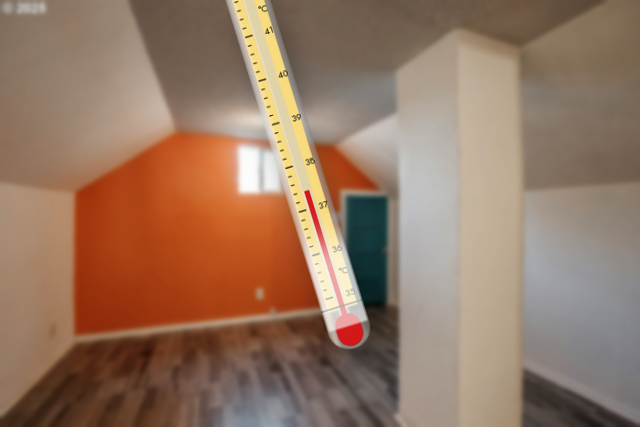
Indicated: 37.4
